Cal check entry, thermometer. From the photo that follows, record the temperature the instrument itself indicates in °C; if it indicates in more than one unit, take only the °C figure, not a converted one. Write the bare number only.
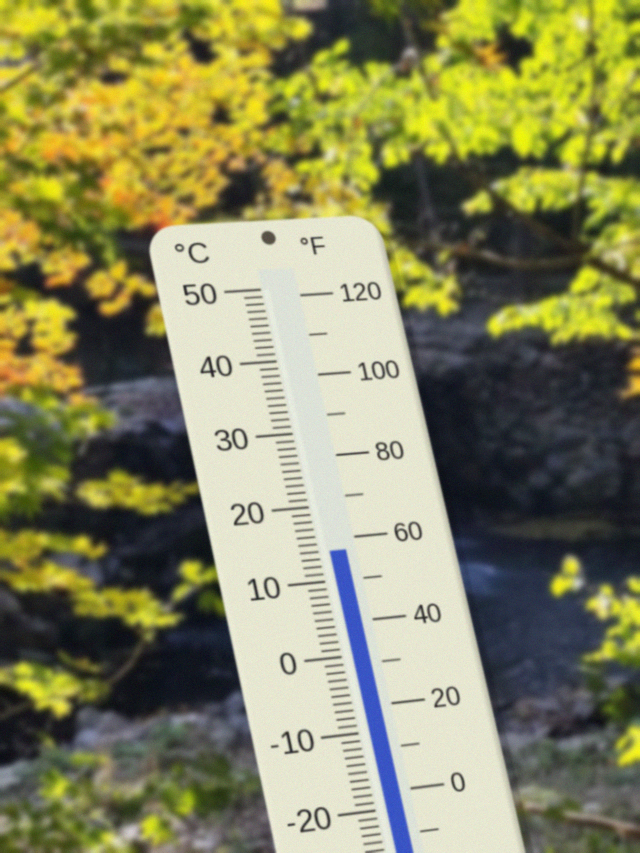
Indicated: 14
